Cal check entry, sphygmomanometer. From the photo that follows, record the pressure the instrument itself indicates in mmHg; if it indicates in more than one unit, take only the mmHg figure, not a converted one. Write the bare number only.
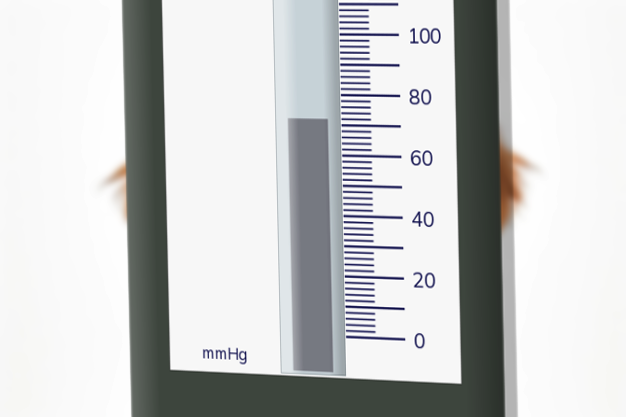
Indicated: 72
